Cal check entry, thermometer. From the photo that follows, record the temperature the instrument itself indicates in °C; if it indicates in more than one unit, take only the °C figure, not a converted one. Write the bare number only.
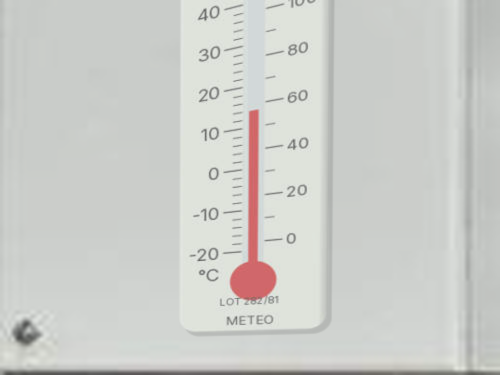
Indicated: 14
